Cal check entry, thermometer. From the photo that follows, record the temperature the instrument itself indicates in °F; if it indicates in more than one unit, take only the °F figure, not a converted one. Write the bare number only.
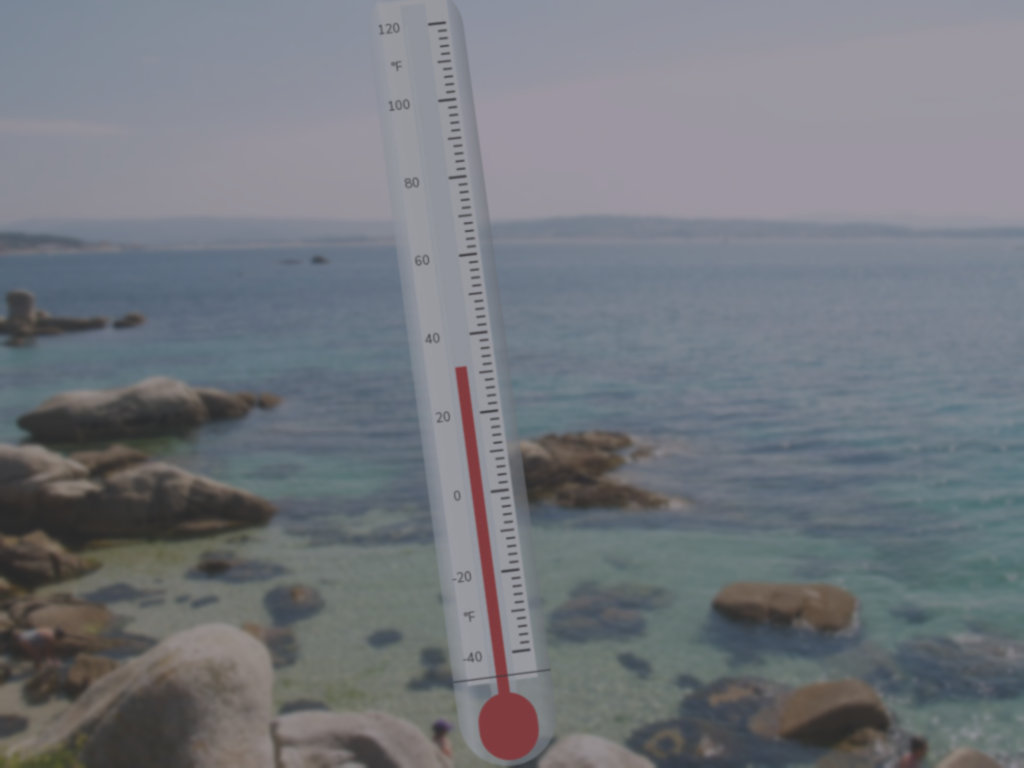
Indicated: 32
